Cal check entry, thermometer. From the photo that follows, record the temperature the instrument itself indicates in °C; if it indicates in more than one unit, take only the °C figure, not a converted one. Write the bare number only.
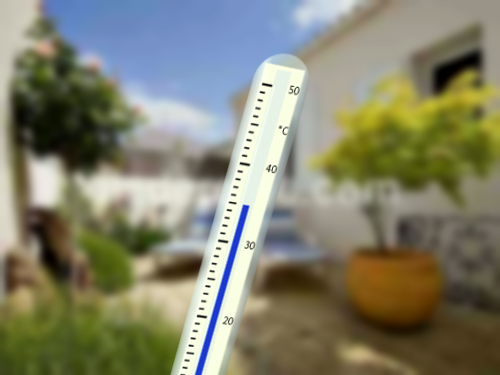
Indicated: 35
